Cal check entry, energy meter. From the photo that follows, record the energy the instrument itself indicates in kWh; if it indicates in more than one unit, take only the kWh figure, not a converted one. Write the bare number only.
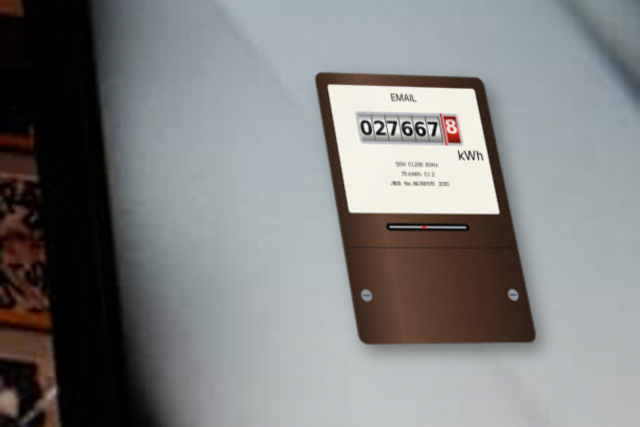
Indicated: 27667.8
